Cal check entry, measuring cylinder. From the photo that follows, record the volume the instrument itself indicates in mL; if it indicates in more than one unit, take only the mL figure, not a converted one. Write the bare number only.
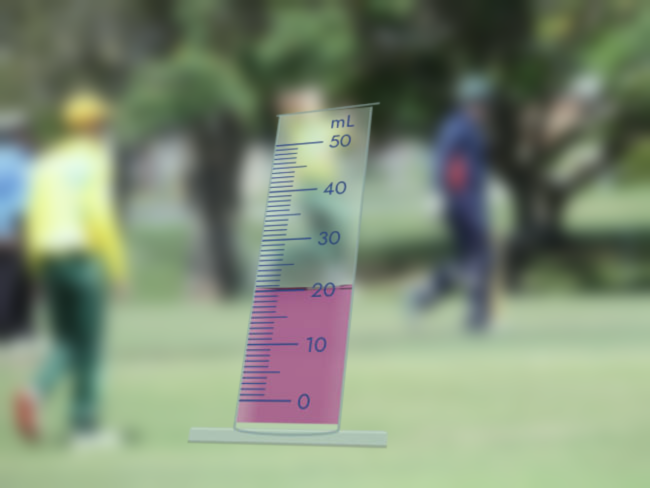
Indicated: 20
